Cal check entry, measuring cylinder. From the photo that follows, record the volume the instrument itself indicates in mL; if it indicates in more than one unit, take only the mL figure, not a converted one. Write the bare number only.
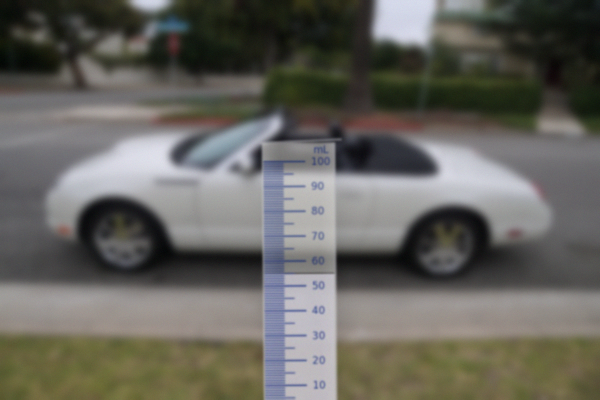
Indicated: 55
